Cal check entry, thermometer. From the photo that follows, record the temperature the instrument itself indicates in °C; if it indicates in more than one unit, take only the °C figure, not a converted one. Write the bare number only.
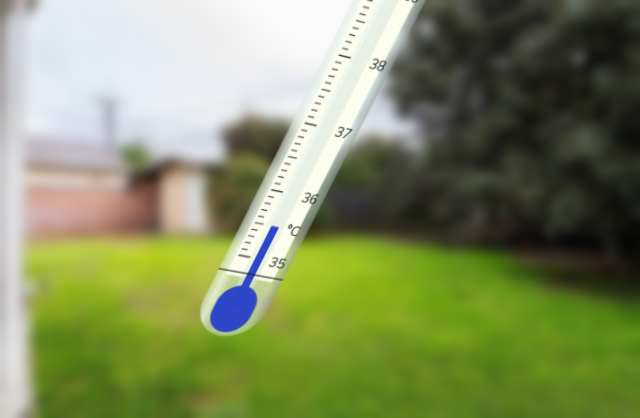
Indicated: 35.5
